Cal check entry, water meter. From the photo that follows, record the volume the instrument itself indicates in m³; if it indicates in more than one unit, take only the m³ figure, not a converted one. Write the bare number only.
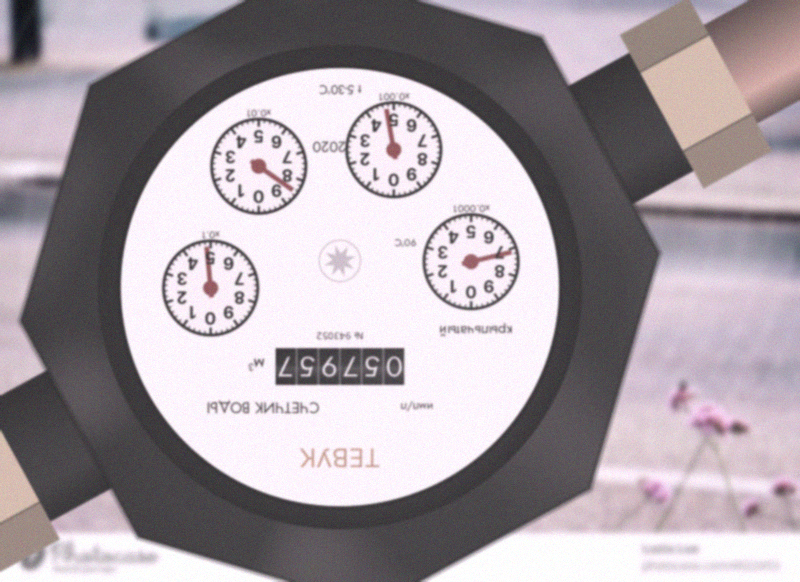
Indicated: 57957.4847
